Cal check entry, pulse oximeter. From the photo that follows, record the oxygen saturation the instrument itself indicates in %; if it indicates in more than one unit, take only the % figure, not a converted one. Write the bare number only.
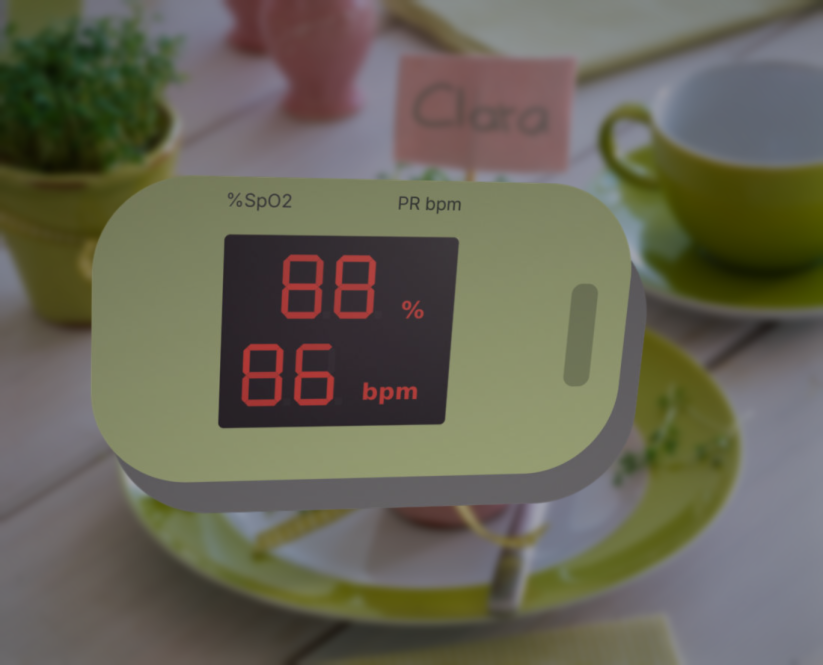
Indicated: 88
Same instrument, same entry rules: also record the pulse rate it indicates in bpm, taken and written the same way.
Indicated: 86
